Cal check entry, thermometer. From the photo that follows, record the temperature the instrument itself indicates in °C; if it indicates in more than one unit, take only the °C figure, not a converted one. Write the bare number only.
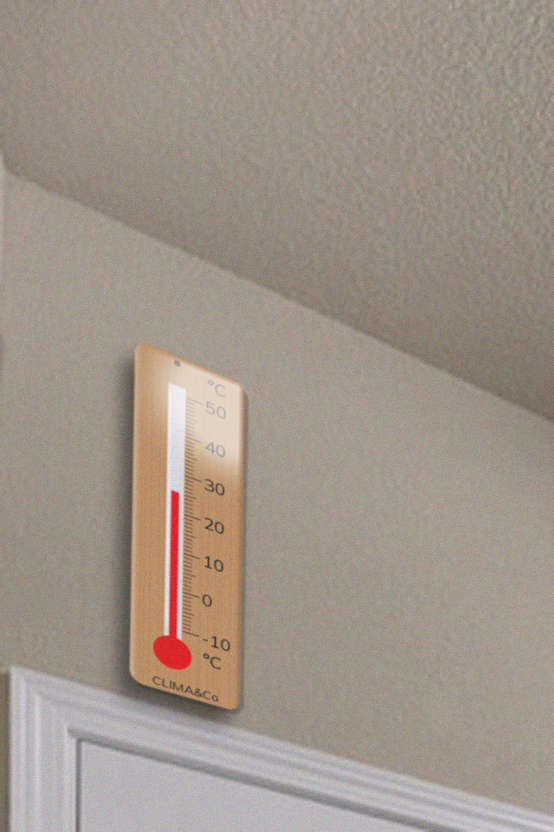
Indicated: 25
